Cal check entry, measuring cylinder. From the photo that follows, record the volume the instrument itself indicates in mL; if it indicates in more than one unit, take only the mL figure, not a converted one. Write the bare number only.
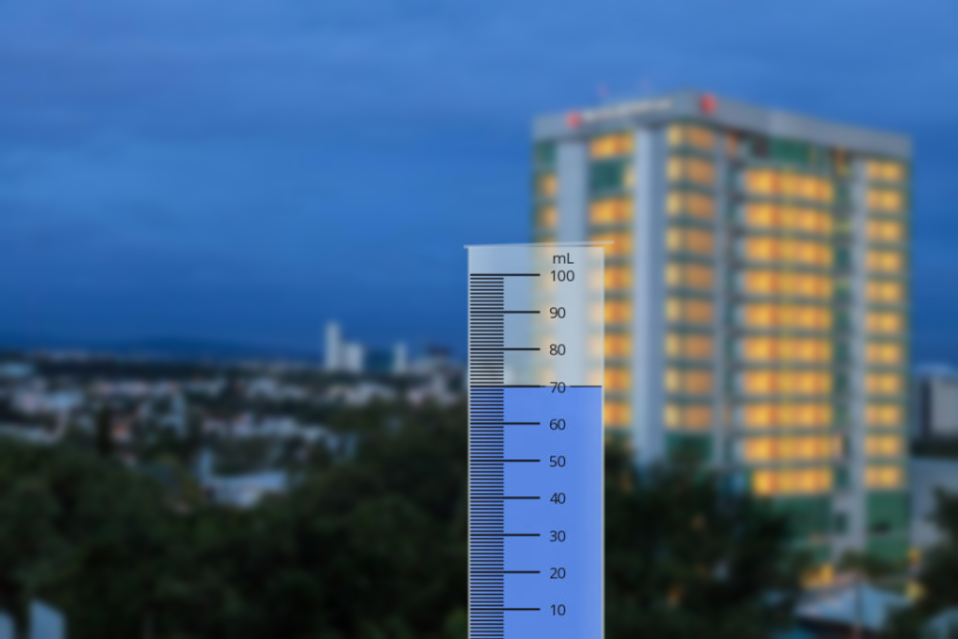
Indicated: 70
